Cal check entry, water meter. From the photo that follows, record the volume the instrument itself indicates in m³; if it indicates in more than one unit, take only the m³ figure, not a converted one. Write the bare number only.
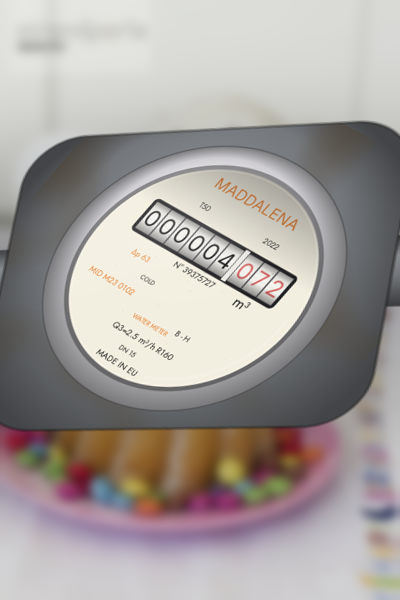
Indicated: 4.072
